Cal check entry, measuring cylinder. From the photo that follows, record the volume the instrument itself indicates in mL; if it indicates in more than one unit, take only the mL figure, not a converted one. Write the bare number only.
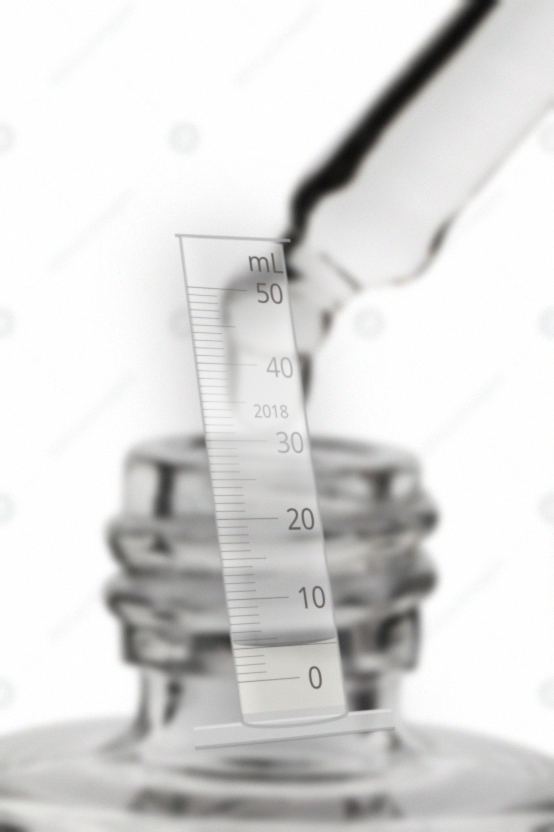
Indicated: 4
